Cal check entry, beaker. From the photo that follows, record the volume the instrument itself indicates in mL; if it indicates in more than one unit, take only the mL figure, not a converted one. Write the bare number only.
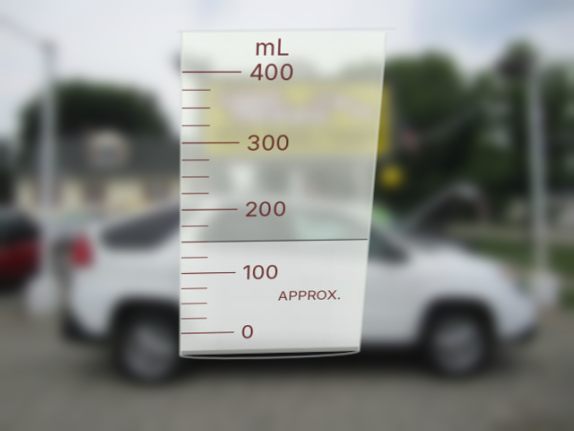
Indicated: 150
